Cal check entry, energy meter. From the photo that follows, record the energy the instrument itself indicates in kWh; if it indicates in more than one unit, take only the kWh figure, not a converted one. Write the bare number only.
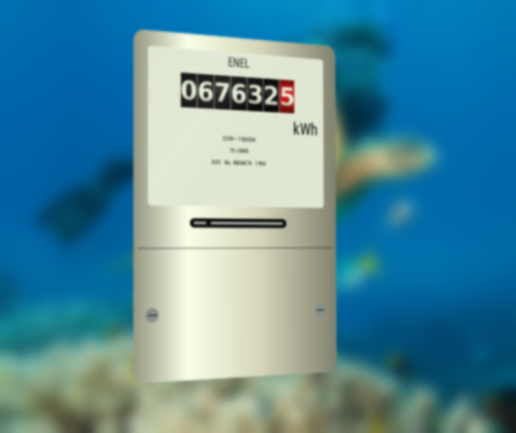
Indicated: 67632.5
